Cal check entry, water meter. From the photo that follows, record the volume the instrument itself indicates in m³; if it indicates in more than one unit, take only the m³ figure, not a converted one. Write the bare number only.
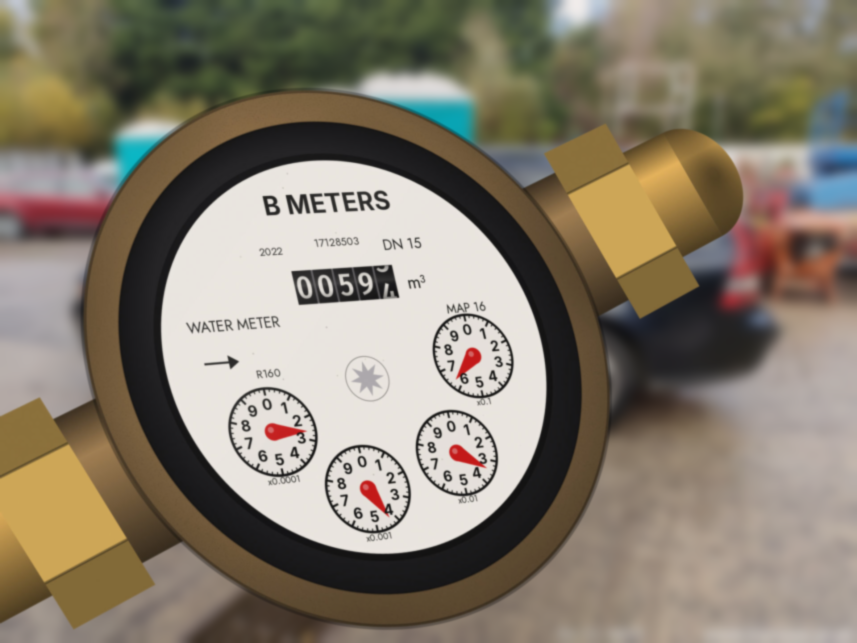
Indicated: 593.6342
